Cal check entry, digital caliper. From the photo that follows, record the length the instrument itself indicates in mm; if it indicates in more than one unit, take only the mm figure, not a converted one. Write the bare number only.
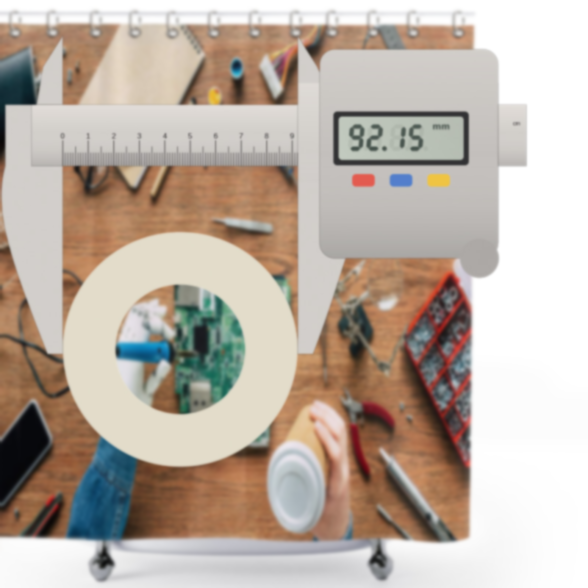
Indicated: 92.15
